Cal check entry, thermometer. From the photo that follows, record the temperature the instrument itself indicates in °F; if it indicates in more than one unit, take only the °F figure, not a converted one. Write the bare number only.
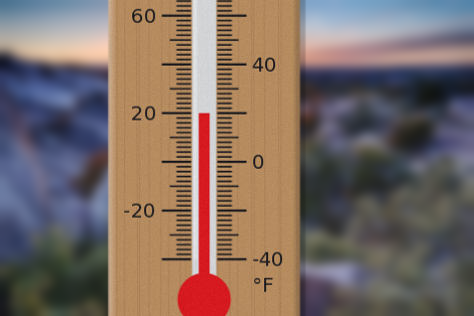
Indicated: 20
